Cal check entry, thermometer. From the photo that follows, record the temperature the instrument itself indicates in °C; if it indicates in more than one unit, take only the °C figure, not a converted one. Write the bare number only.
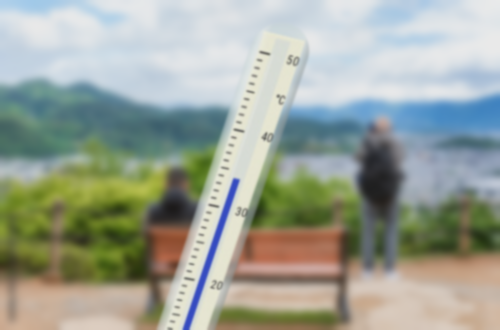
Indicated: 34
